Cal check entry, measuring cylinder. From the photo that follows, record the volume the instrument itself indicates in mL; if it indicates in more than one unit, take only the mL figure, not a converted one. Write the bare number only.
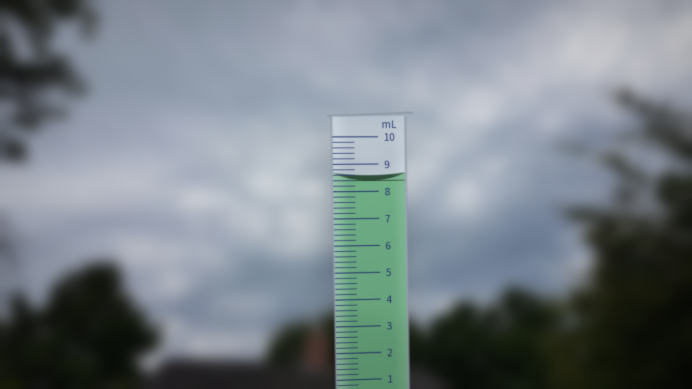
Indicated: 8.4
